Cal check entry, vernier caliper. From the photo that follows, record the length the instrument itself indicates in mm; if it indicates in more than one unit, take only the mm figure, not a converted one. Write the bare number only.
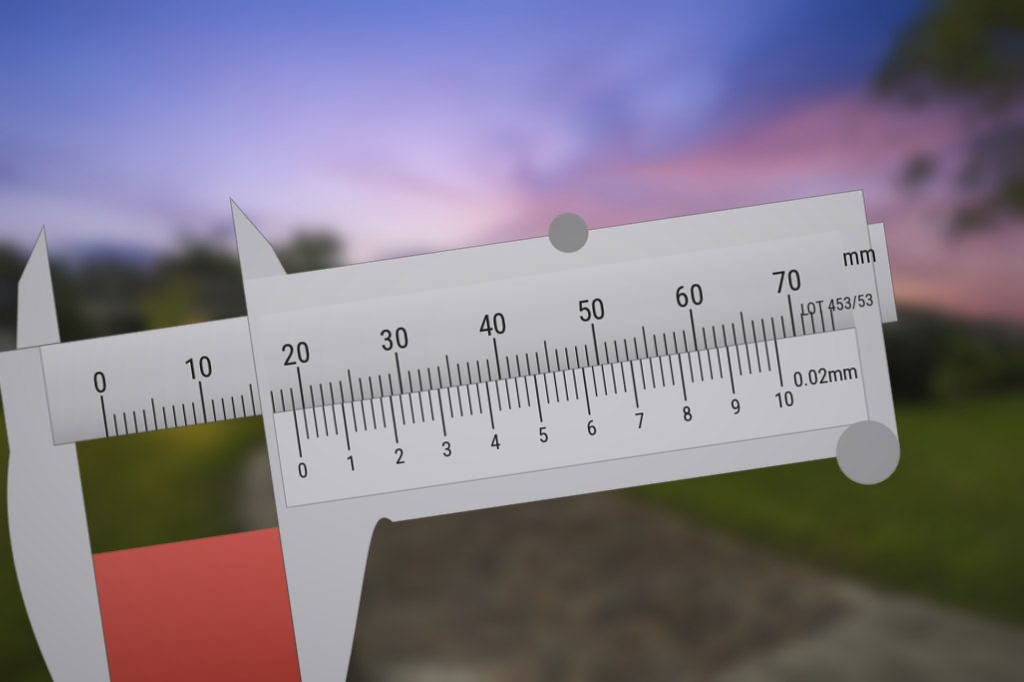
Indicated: 19.0
